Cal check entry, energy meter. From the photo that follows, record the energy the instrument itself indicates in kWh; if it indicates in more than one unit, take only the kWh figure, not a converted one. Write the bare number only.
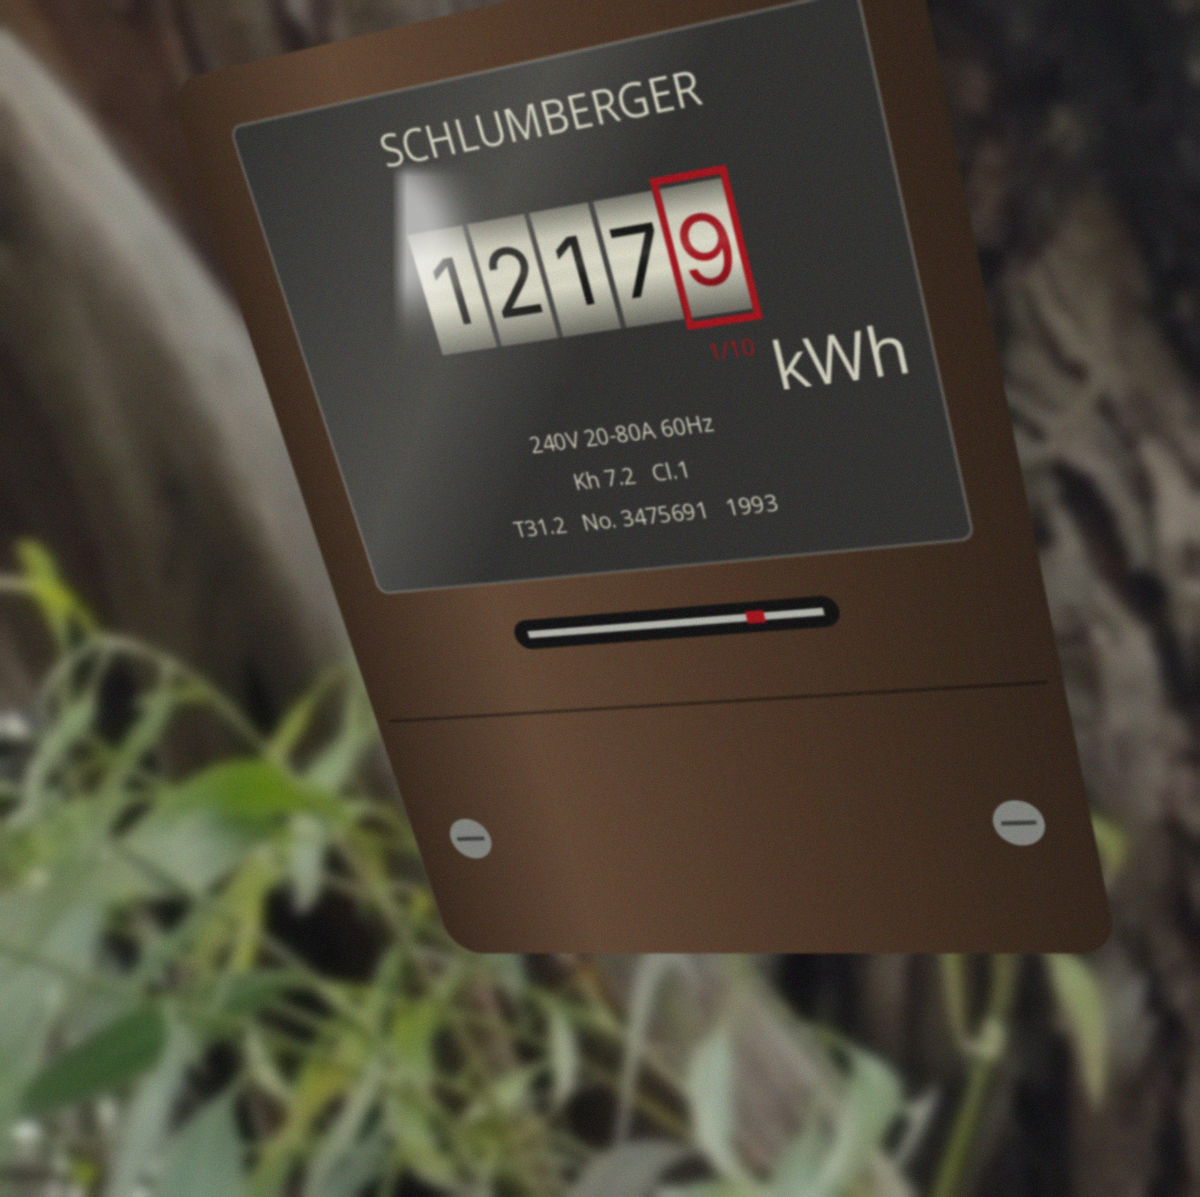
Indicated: 1217.9
